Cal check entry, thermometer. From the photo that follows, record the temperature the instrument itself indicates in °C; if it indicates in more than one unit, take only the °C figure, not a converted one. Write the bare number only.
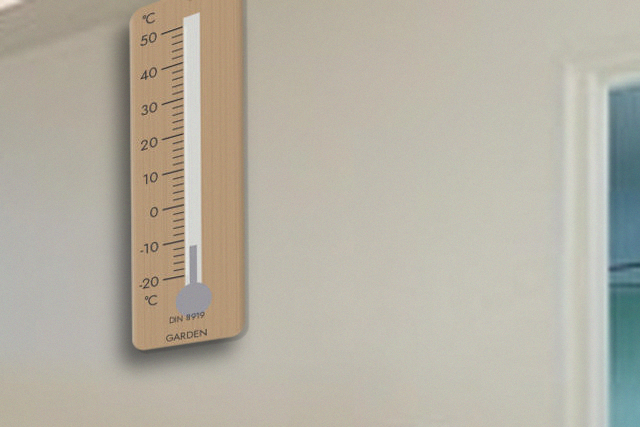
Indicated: -12
